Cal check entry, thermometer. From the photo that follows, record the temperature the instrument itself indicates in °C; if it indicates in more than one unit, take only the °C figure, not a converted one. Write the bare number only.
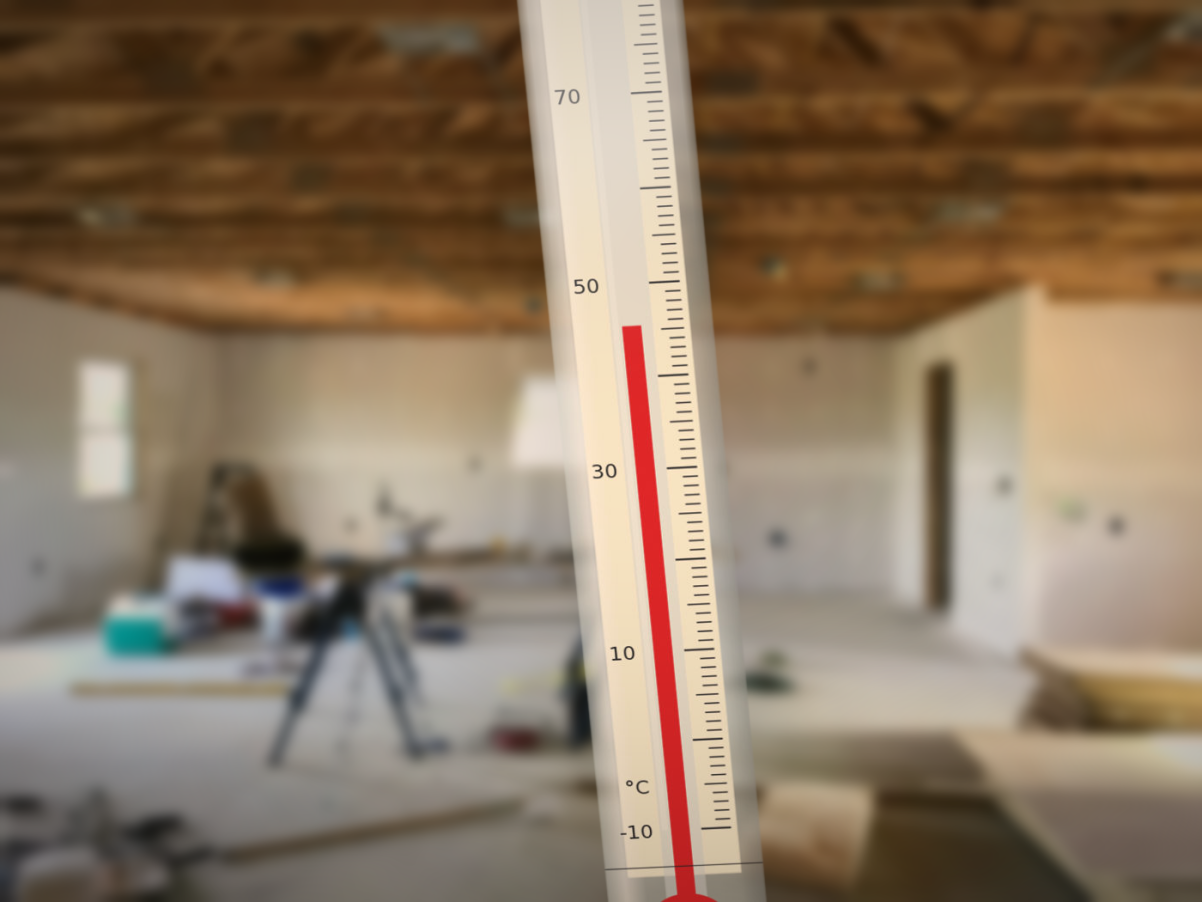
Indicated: 45.5
